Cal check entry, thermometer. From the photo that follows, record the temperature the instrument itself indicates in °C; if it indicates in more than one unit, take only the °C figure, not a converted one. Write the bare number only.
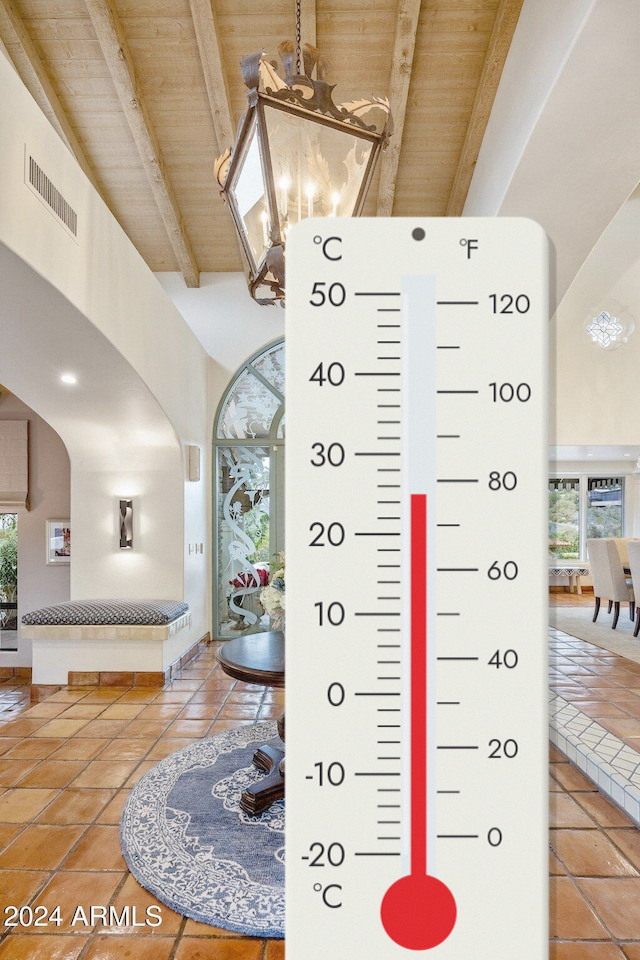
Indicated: 25
